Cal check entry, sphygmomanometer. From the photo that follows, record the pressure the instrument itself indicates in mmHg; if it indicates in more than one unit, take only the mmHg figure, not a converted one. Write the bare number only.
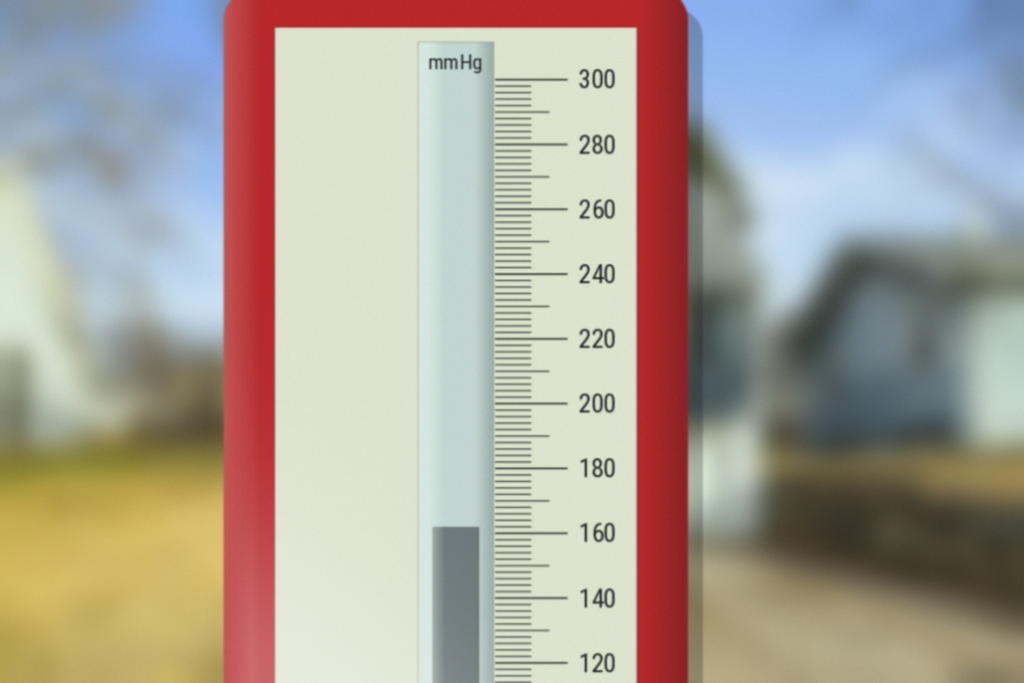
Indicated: 162
